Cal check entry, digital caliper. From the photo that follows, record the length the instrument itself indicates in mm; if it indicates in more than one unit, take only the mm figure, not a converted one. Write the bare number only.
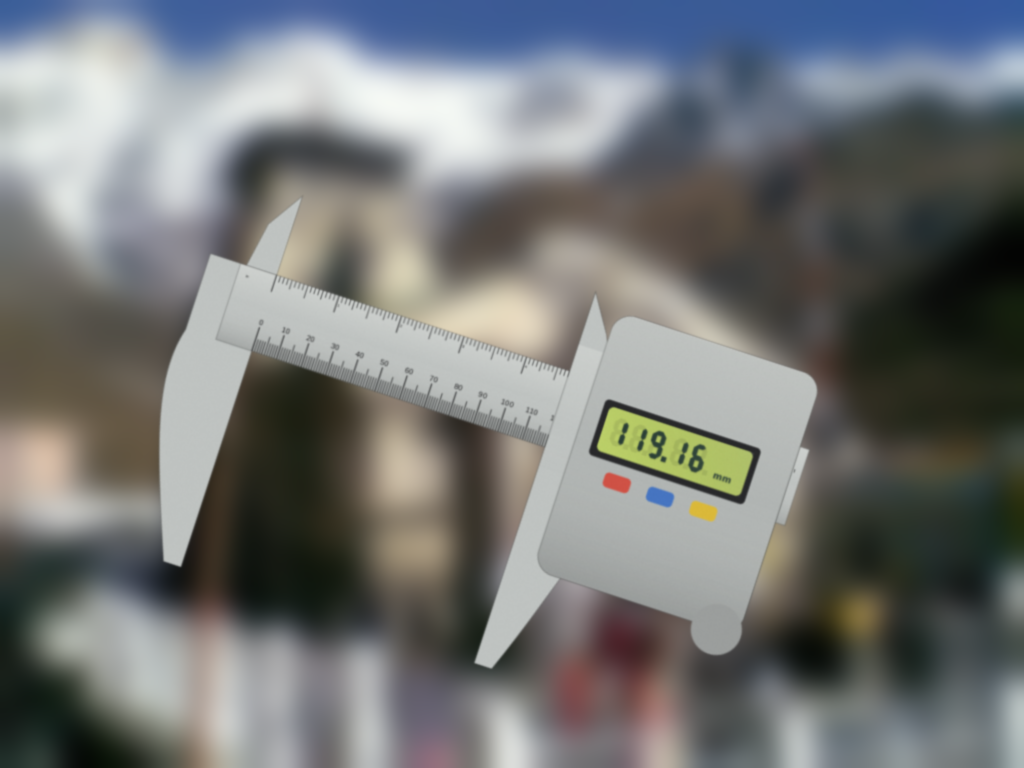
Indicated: 119.16
